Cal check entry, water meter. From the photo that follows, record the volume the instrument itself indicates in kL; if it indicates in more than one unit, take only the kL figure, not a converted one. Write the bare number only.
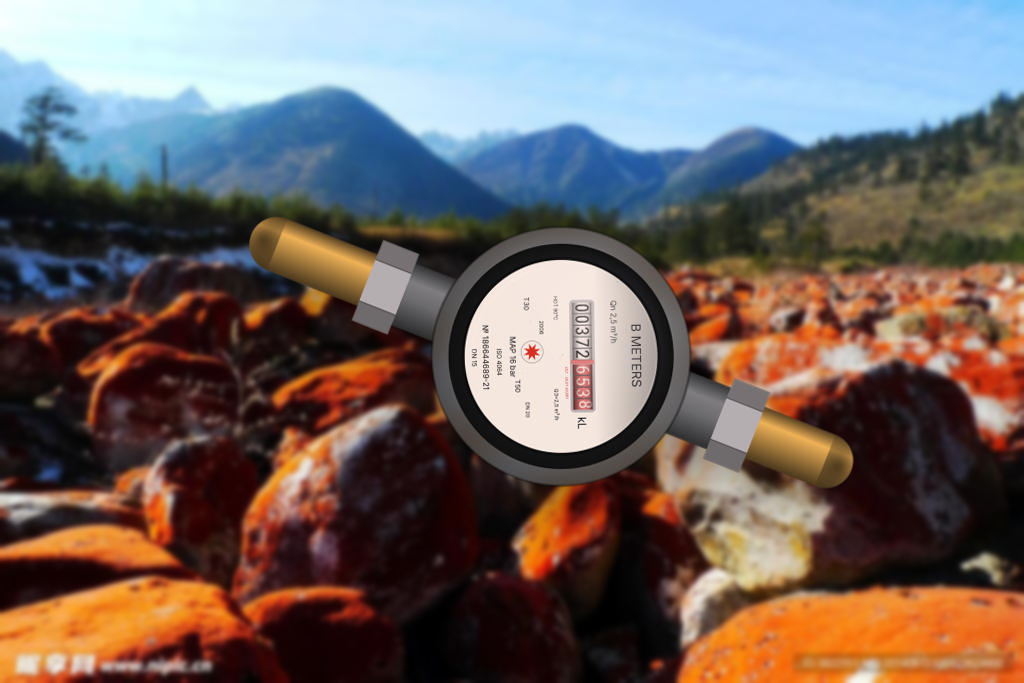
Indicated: 372.6538
